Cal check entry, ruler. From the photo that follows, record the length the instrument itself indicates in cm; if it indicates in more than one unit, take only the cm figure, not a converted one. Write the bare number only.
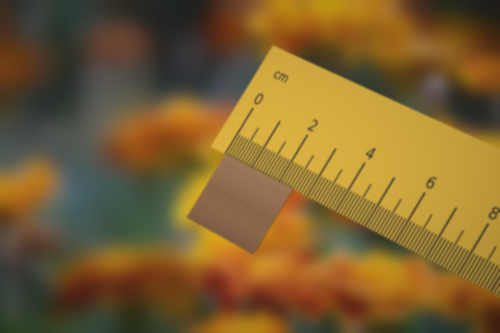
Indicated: 2.5
